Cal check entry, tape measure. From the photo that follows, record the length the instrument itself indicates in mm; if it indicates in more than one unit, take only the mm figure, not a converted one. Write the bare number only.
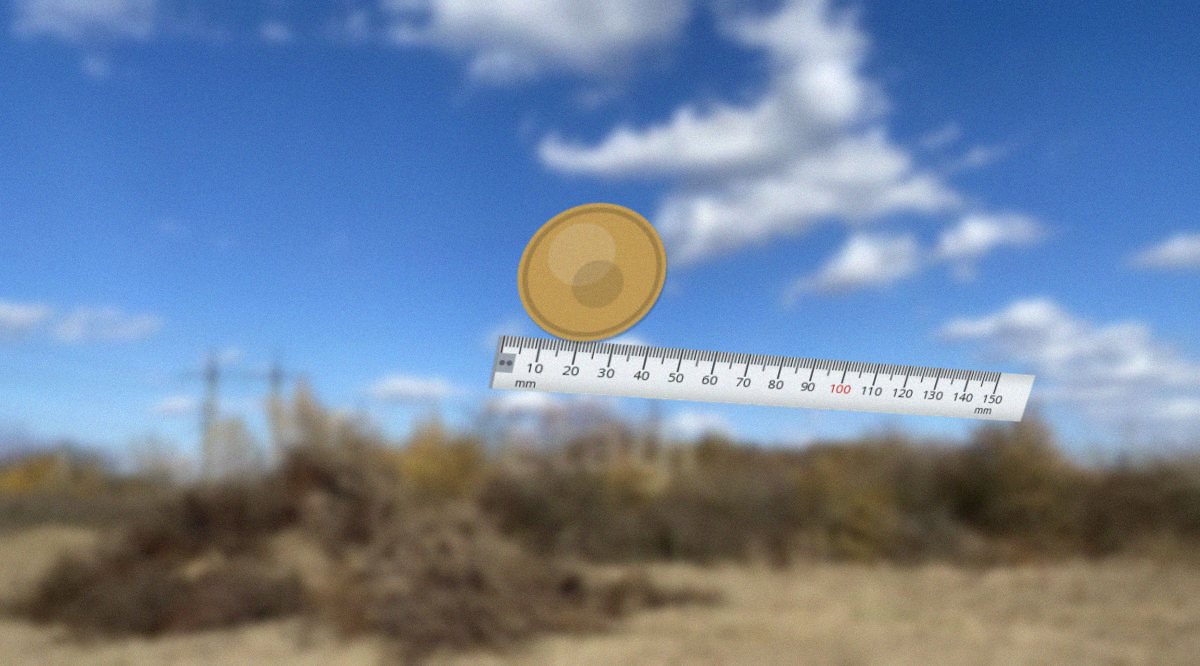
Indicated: 40
